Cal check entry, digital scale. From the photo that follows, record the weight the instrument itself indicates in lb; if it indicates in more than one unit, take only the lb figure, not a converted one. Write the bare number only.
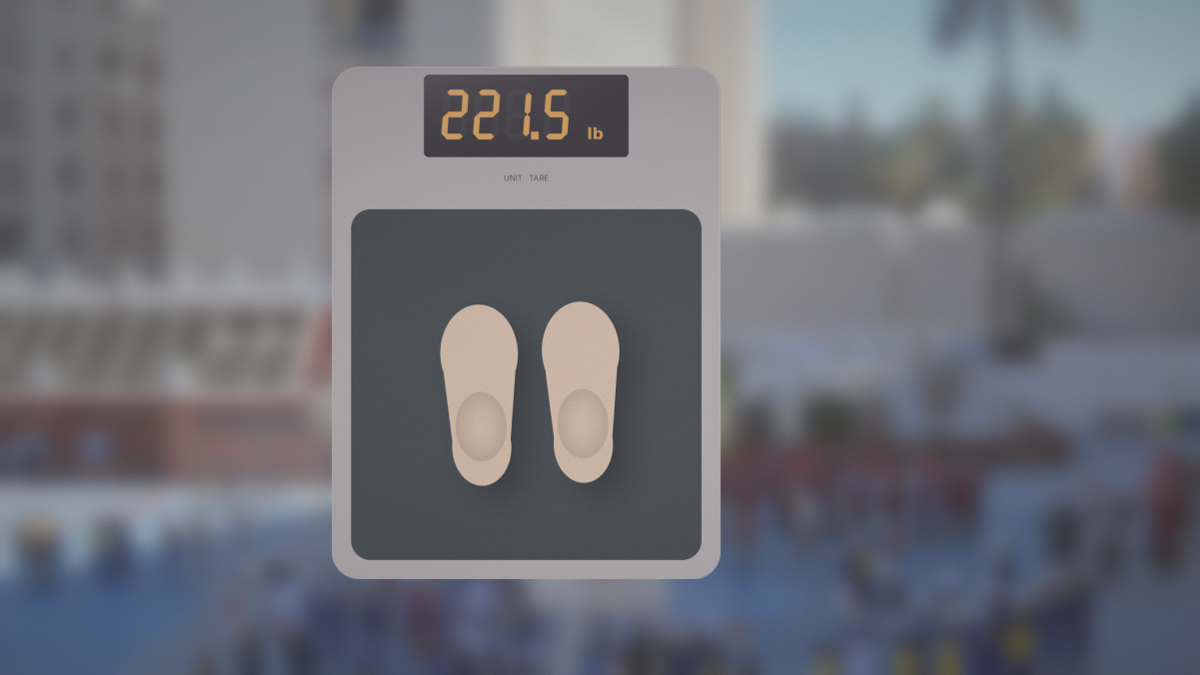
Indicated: 221.5
